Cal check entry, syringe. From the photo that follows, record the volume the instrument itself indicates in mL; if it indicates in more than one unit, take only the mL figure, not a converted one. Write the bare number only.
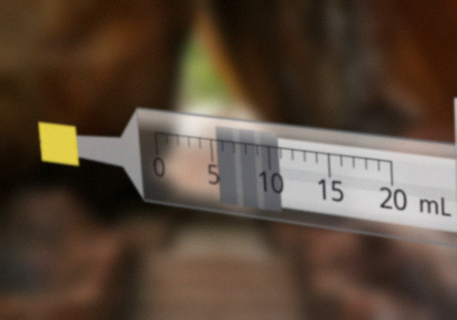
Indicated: 5.5
